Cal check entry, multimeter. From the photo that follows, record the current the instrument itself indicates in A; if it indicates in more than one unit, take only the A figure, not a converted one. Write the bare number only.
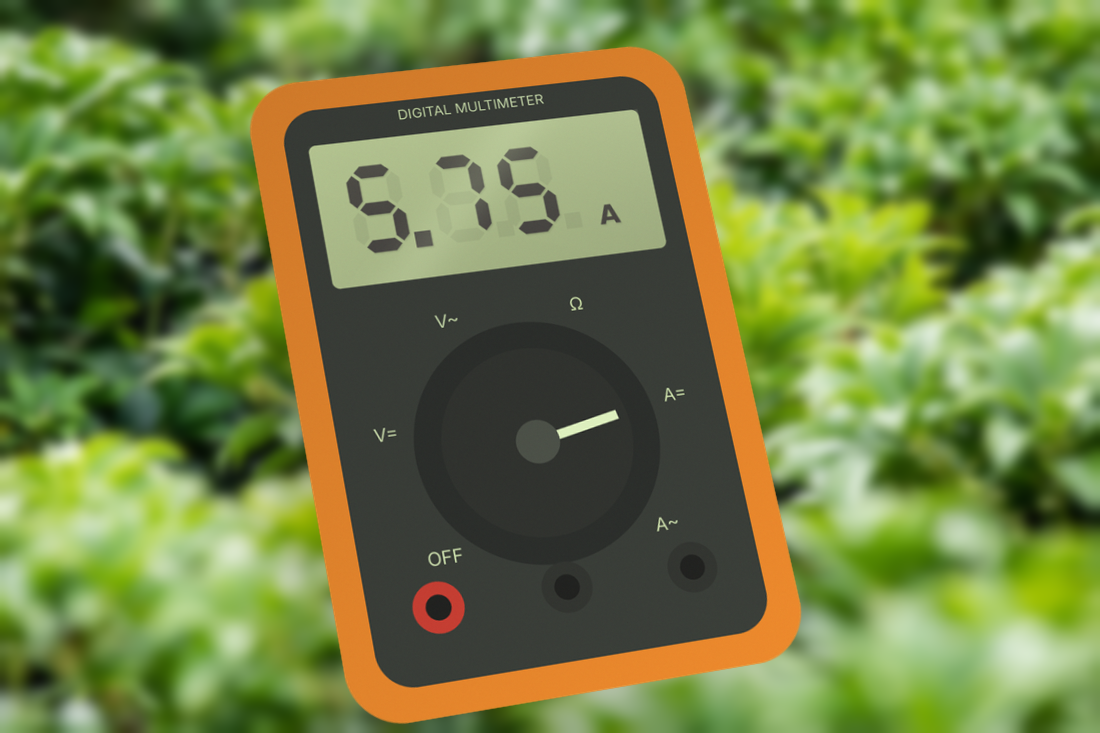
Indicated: 5.75
